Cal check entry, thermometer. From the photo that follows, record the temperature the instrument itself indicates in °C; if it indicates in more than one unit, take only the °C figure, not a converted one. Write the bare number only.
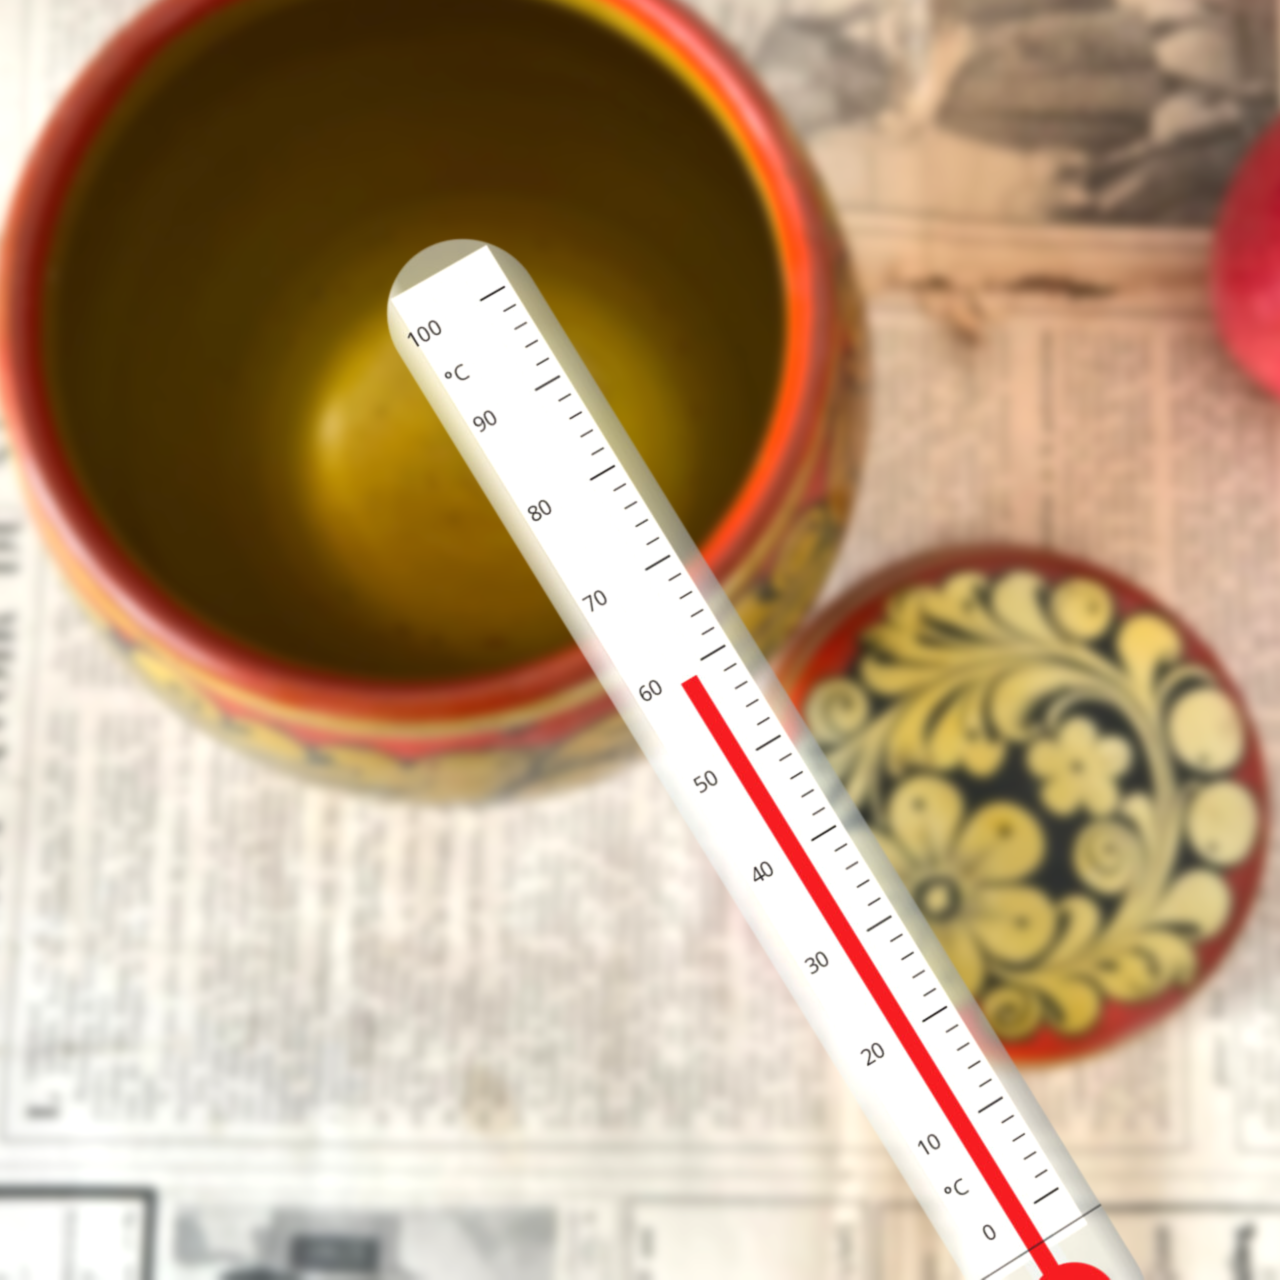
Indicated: 59
